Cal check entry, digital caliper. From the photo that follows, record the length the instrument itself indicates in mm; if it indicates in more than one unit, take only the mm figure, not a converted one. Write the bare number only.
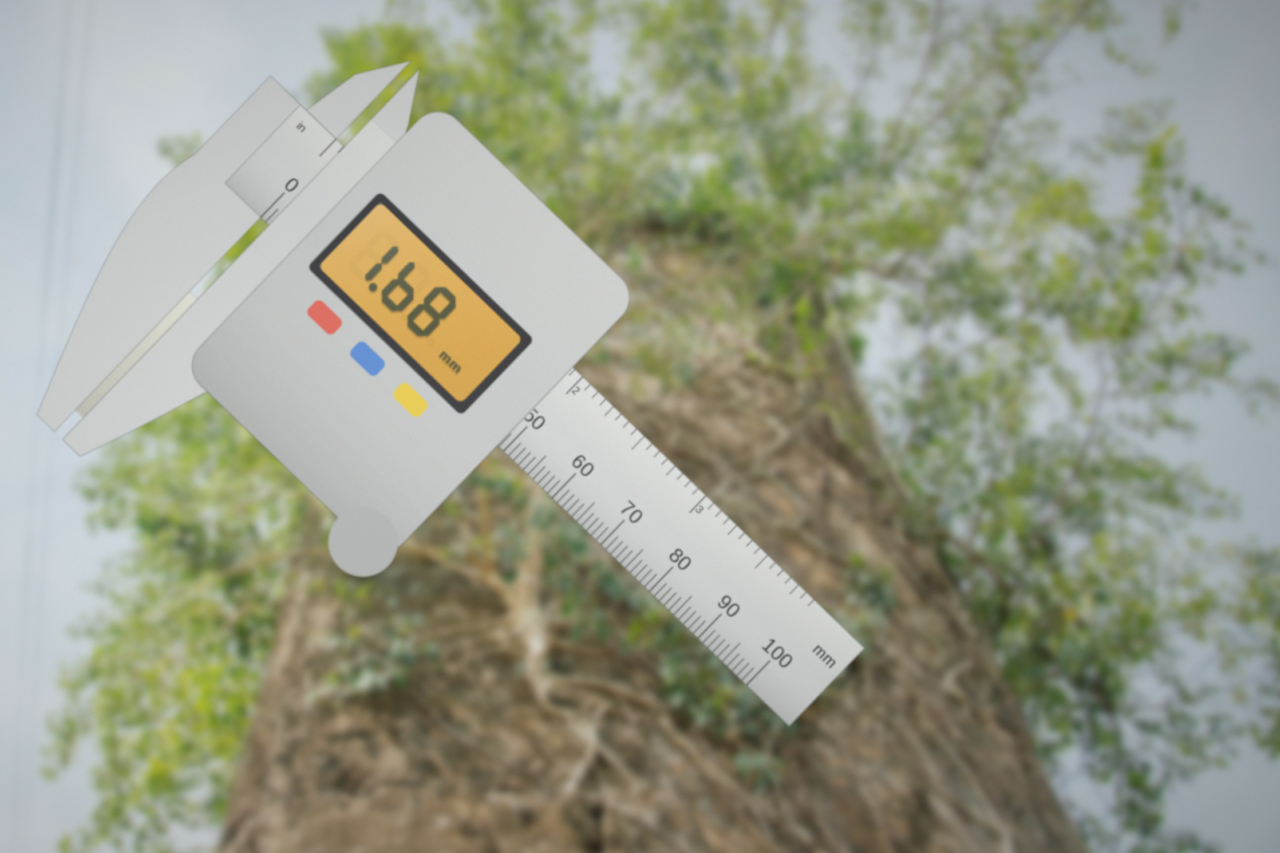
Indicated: 1.68
